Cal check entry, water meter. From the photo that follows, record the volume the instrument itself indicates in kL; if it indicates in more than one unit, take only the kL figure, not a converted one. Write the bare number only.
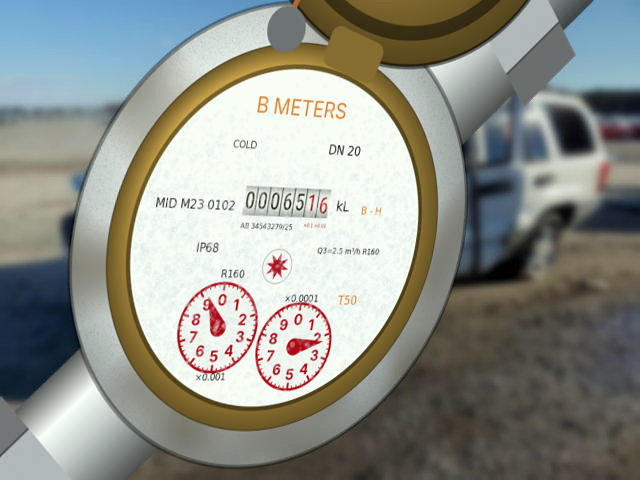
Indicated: 65.1592
